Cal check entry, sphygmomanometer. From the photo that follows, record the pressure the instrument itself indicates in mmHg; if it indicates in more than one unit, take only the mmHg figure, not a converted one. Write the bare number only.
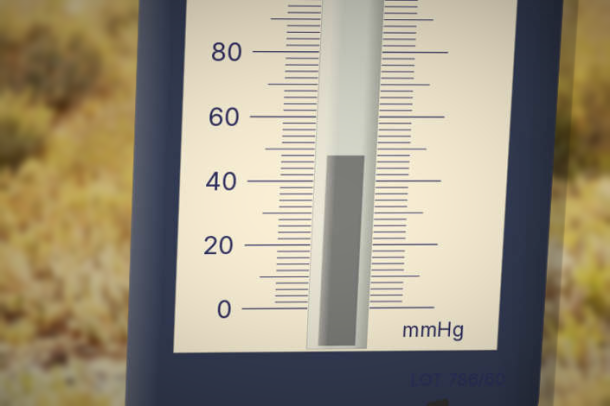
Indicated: 48
